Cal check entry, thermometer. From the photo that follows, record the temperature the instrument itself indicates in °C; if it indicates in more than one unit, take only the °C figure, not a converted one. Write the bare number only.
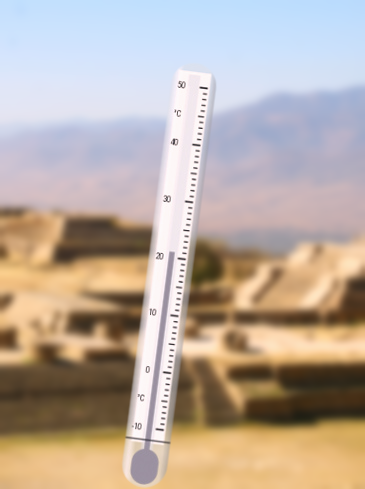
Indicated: 21
